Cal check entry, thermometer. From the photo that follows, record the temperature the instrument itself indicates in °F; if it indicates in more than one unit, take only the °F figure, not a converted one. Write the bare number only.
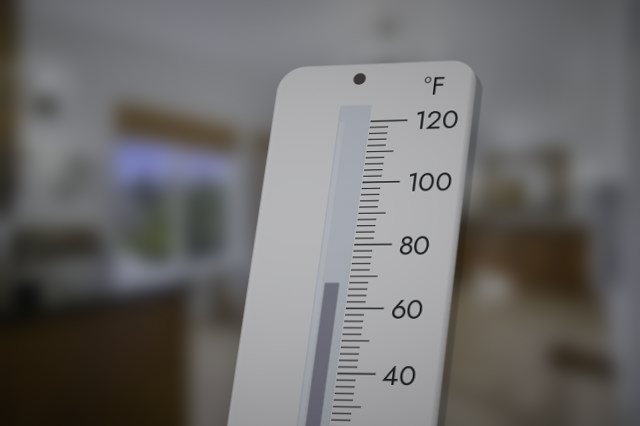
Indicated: 68
